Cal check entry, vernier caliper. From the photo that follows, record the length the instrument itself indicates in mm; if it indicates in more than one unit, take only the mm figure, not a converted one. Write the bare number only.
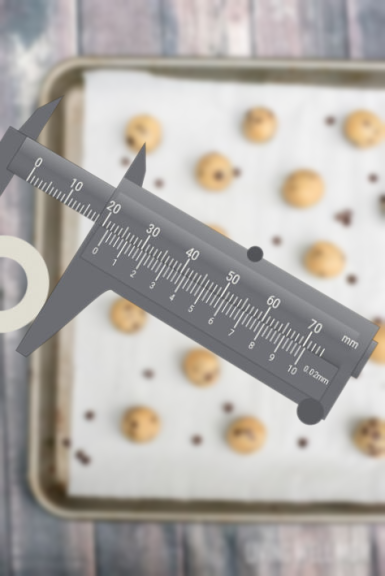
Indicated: 21.5
